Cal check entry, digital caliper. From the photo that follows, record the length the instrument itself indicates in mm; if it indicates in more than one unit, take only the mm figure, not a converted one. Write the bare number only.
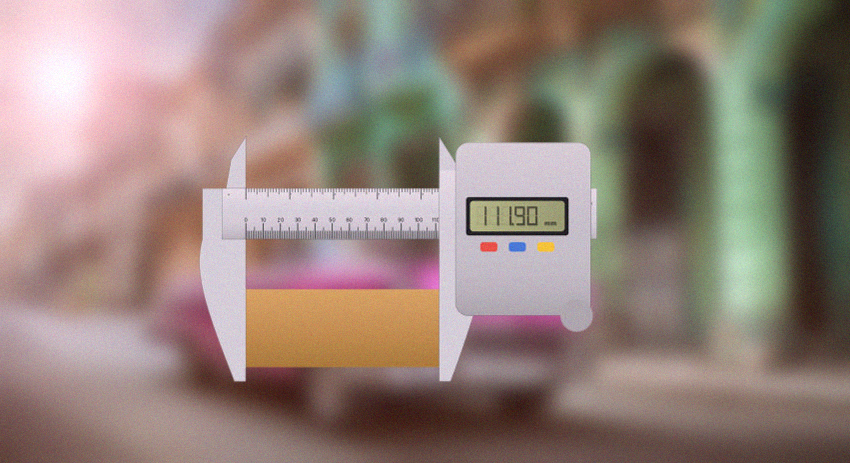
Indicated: 111.90
